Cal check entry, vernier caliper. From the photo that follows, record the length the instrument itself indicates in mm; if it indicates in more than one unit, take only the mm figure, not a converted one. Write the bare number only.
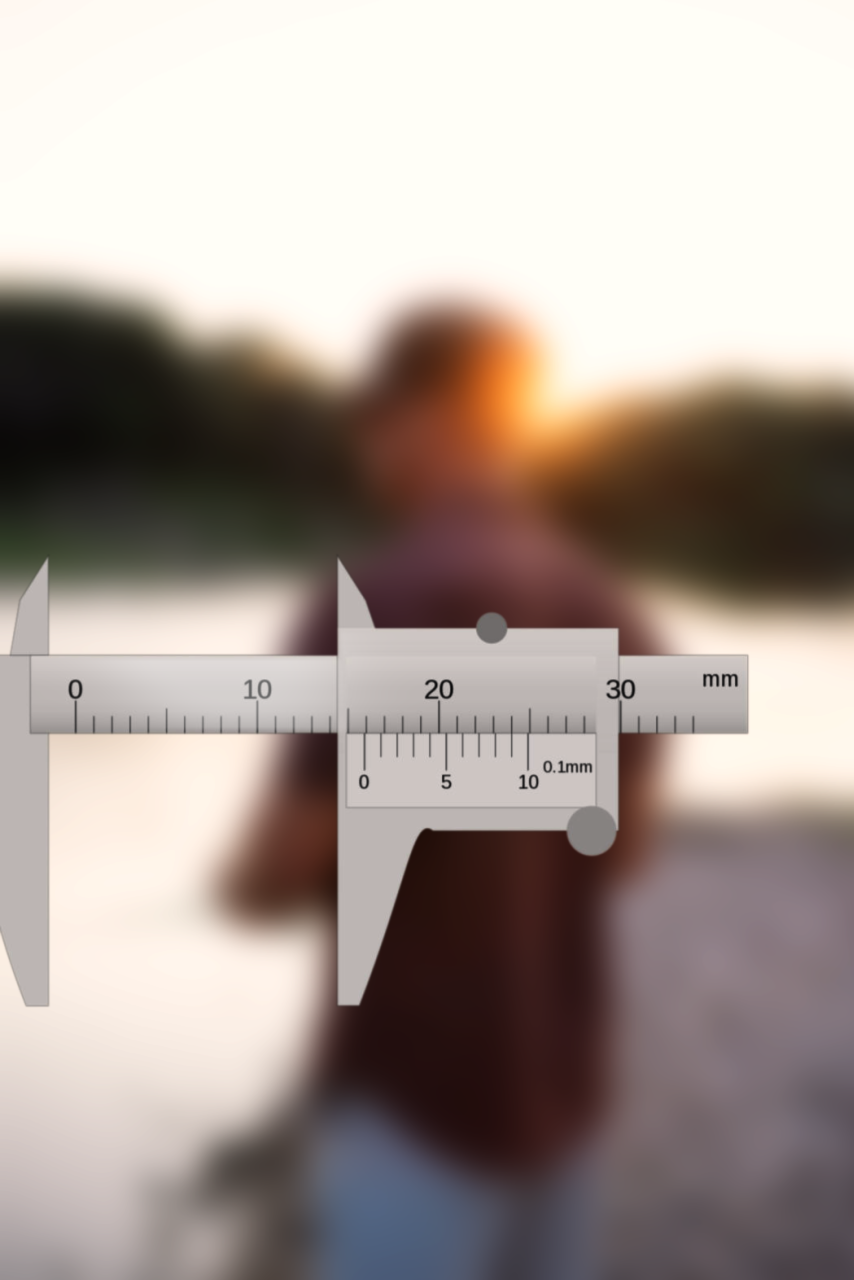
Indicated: 15.9
